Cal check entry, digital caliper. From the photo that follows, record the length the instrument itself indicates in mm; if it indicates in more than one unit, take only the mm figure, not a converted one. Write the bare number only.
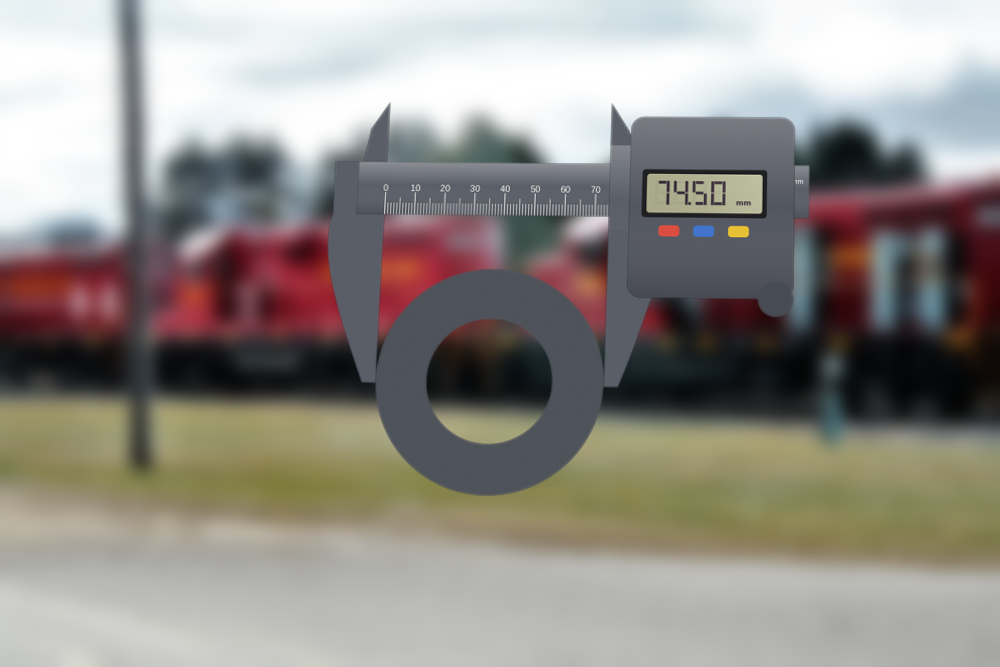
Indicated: 74.50
